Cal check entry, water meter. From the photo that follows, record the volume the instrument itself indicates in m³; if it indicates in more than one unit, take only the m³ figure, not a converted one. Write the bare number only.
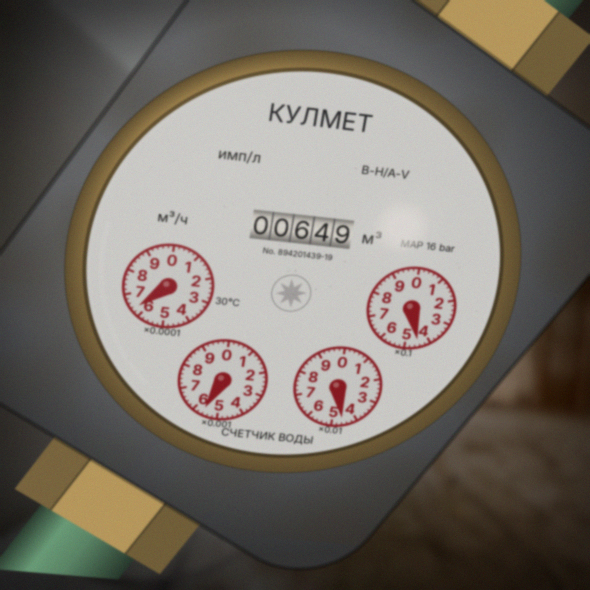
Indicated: 649.4456
